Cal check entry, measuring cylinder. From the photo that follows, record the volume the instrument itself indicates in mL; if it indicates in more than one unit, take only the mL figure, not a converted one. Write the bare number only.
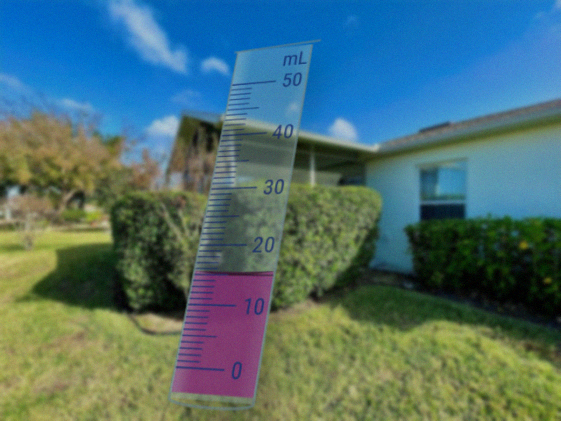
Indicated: 15
